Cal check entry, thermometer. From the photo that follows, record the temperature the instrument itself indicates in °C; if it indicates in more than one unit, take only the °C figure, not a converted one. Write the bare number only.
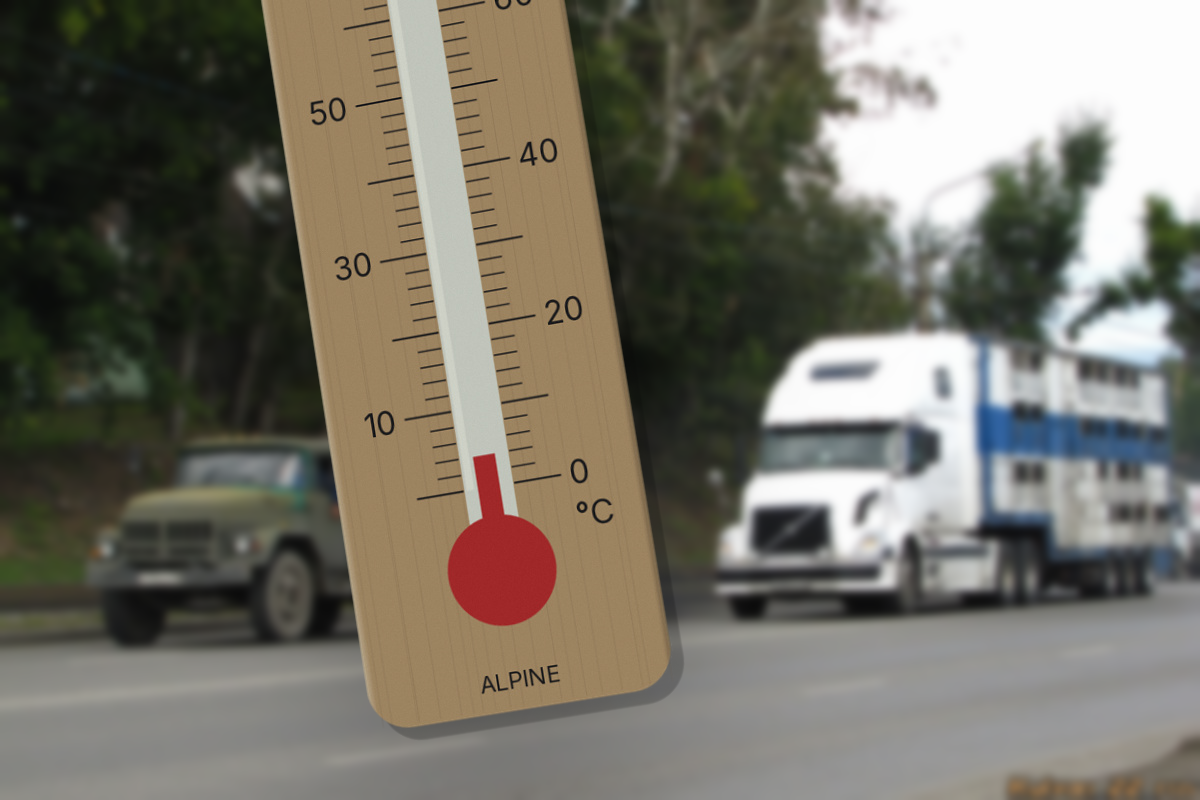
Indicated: 4
